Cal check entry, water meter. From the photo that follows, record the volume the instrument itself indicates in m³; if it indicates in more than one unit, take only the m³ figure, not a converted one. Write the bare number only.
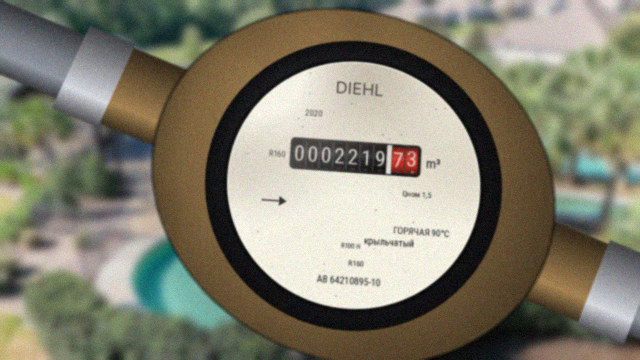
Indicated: 2219.73
